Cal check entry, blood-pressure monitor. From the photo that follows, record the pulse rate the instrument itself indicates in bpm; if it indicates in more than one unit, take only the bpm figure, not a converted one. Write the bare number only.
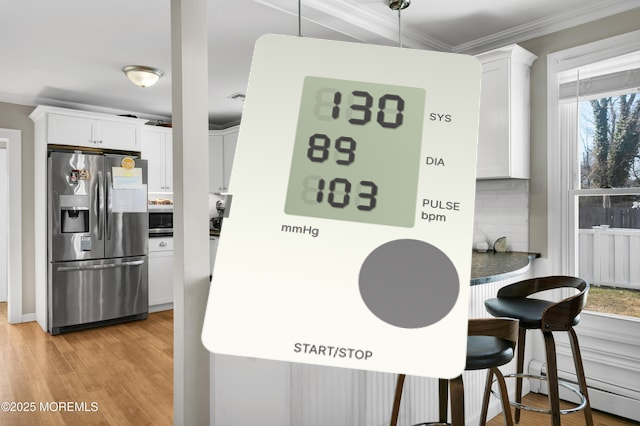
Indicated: 103
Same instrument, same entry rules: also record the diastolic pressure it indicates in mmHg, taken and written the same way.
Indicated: 89
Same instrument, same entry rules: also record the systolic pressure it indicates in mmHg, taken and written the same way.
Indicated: 130
